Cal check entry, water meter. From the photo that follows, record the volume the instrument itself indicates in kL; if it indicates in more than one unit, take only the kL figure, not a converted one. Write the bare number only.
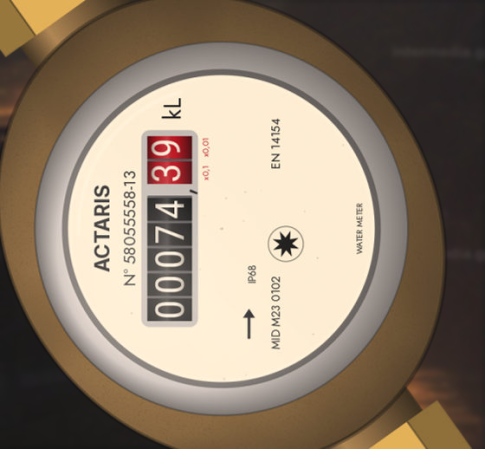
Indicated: 74.39
